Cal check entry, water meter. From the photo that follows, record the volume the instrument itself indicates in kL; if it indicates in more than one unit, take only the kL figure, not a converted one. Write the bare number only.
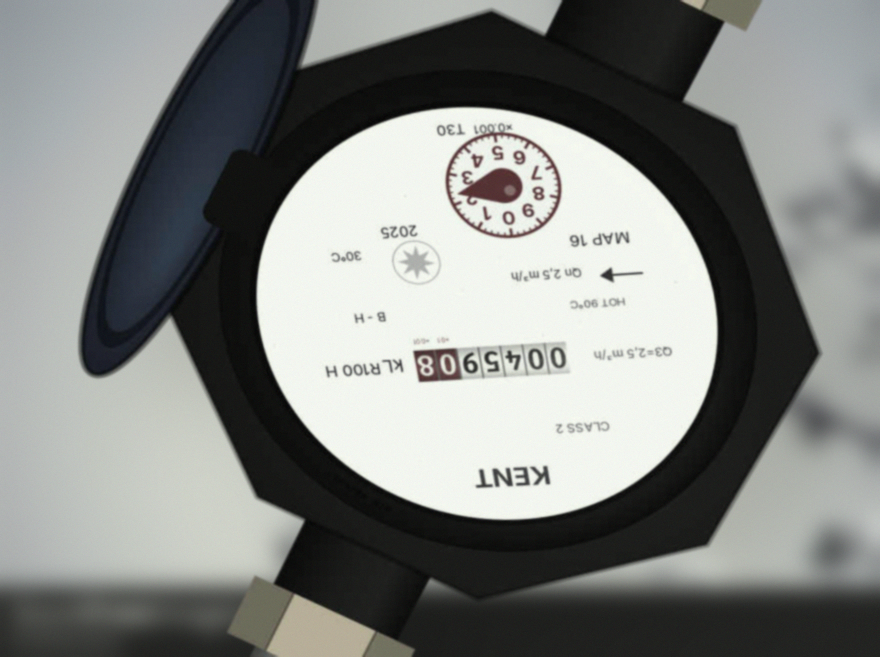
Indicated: 459.082
